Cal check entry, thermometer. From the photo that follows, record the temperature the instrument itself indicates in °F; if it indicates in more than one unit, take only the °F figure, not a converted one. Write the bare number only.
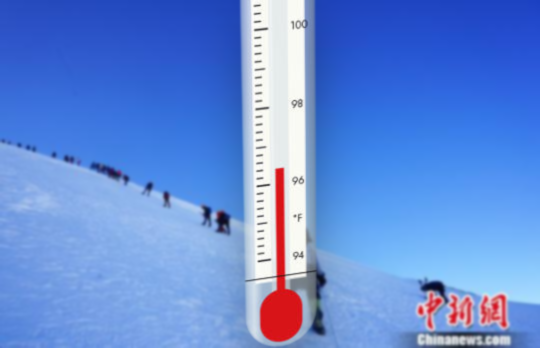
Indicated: 96.4
